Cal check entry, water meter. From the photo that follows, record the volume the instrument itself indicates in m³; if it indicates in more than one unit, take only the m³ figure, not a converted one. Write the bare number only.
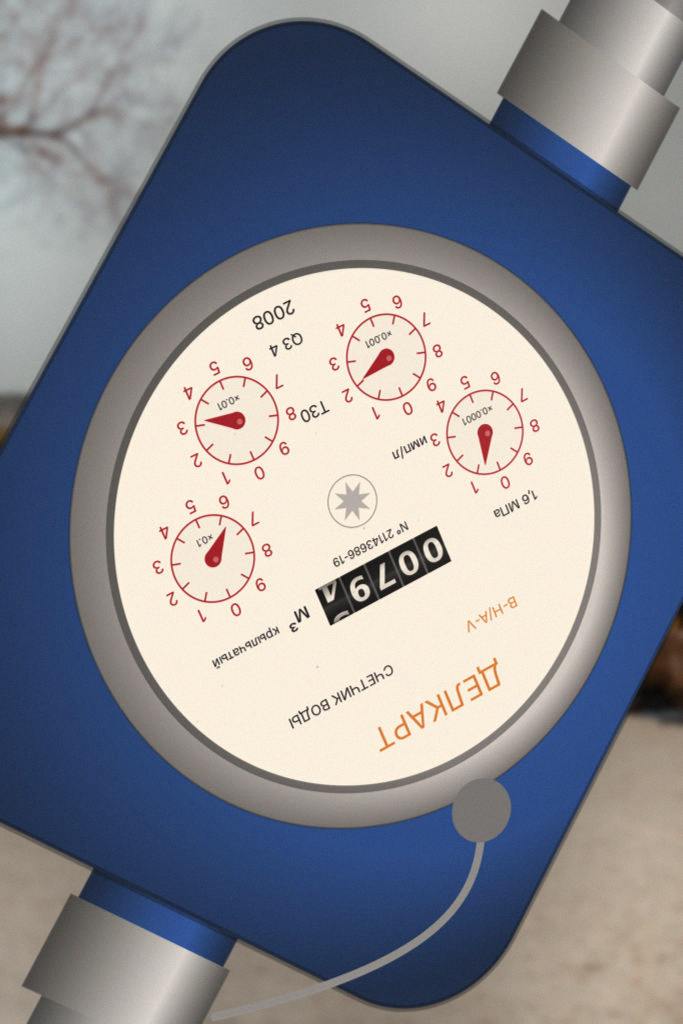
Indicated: 793.6320
